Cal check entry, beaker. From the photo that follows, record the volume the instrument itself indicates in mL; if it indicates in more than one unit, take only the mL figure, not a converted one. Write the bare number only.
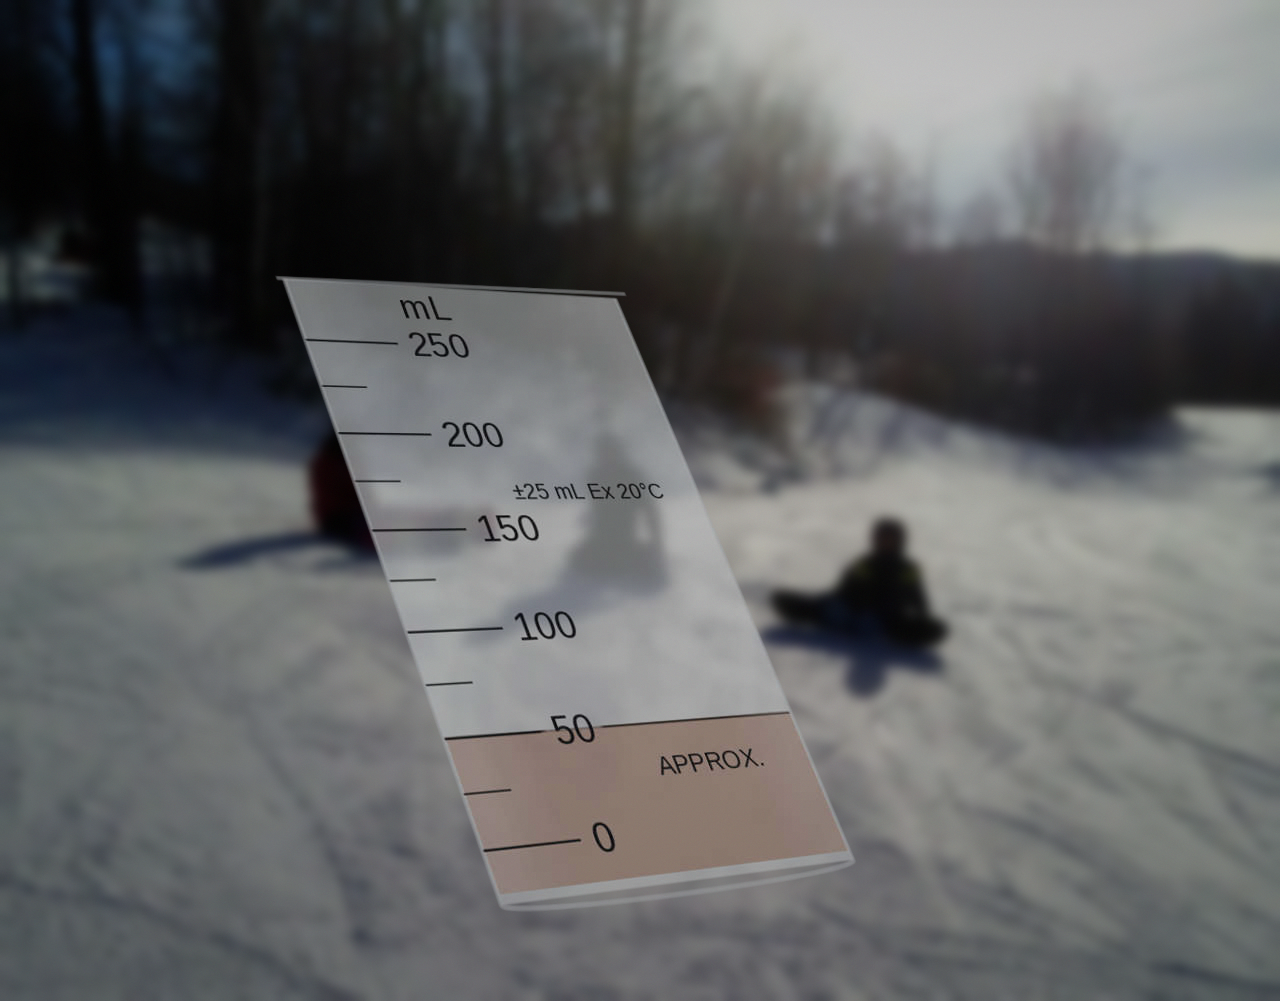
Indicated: 50
